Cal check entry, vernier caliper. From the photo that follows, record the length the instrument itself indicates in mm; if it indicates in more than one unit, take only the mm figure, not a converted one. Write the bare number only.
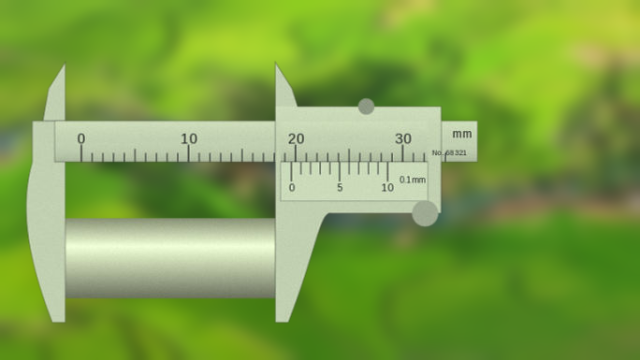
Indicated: 19.6
